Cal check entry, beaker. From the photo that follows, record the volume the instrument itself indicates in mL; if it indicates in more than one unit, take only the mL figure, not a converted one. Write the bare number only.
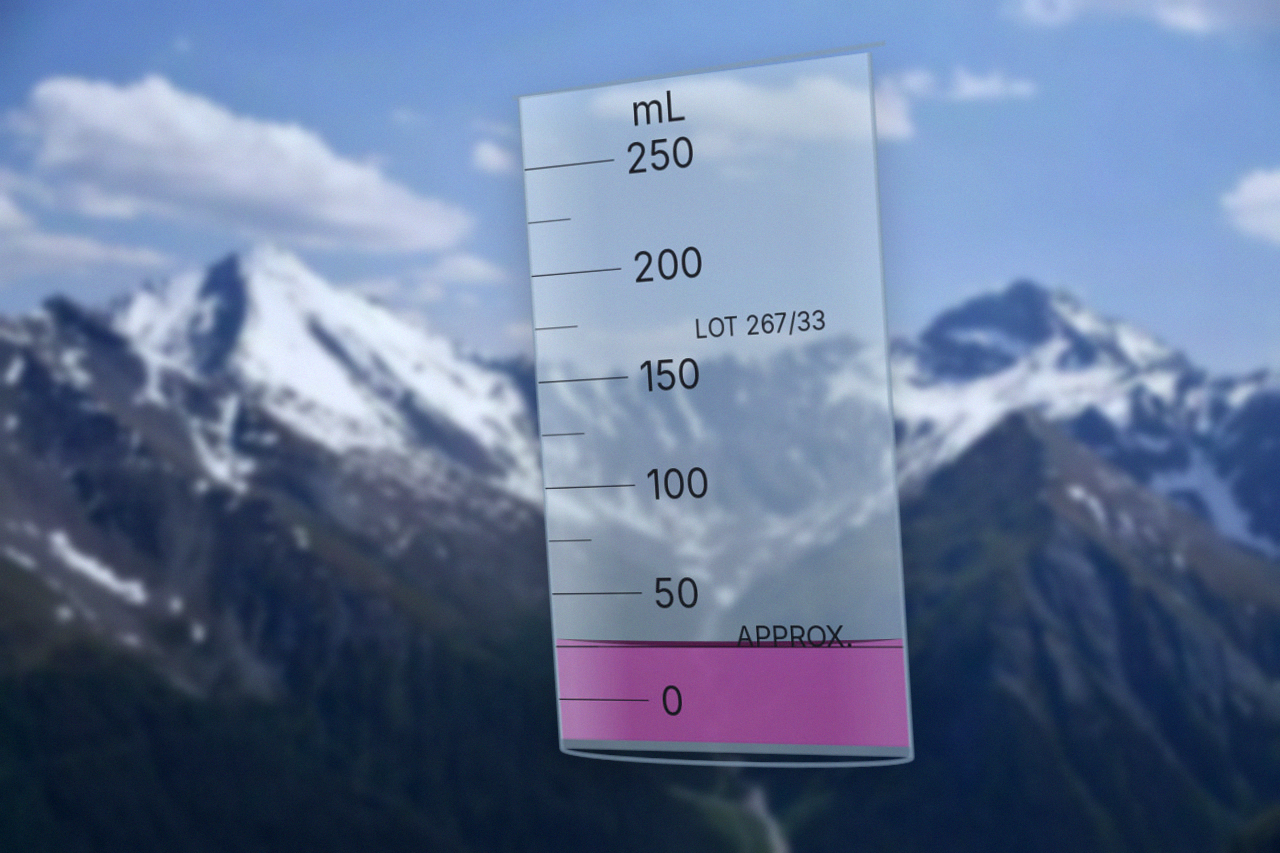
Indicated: 25
